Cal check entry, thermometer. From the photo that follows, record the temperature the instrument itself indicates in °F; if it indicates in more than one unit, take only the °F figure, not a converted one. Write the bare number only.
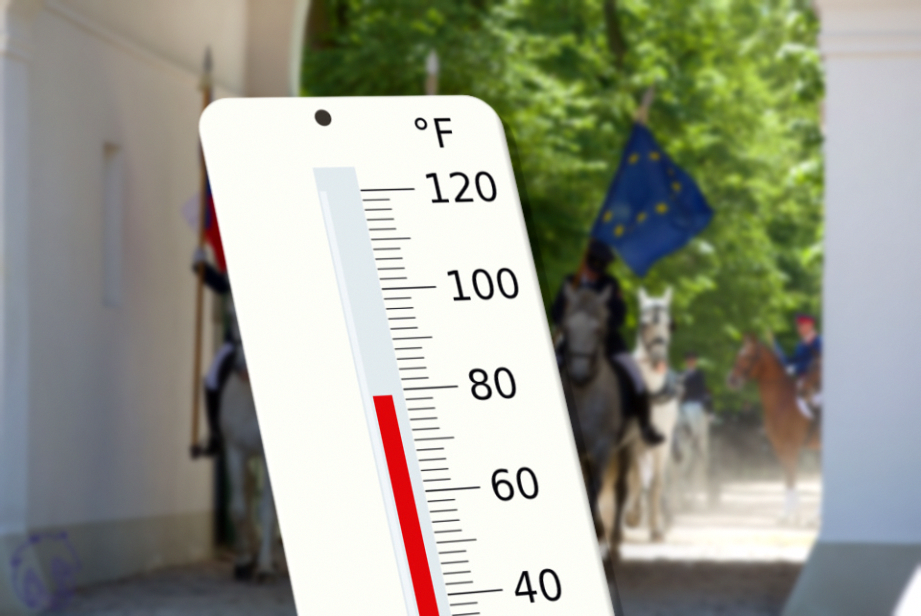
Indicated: 79
